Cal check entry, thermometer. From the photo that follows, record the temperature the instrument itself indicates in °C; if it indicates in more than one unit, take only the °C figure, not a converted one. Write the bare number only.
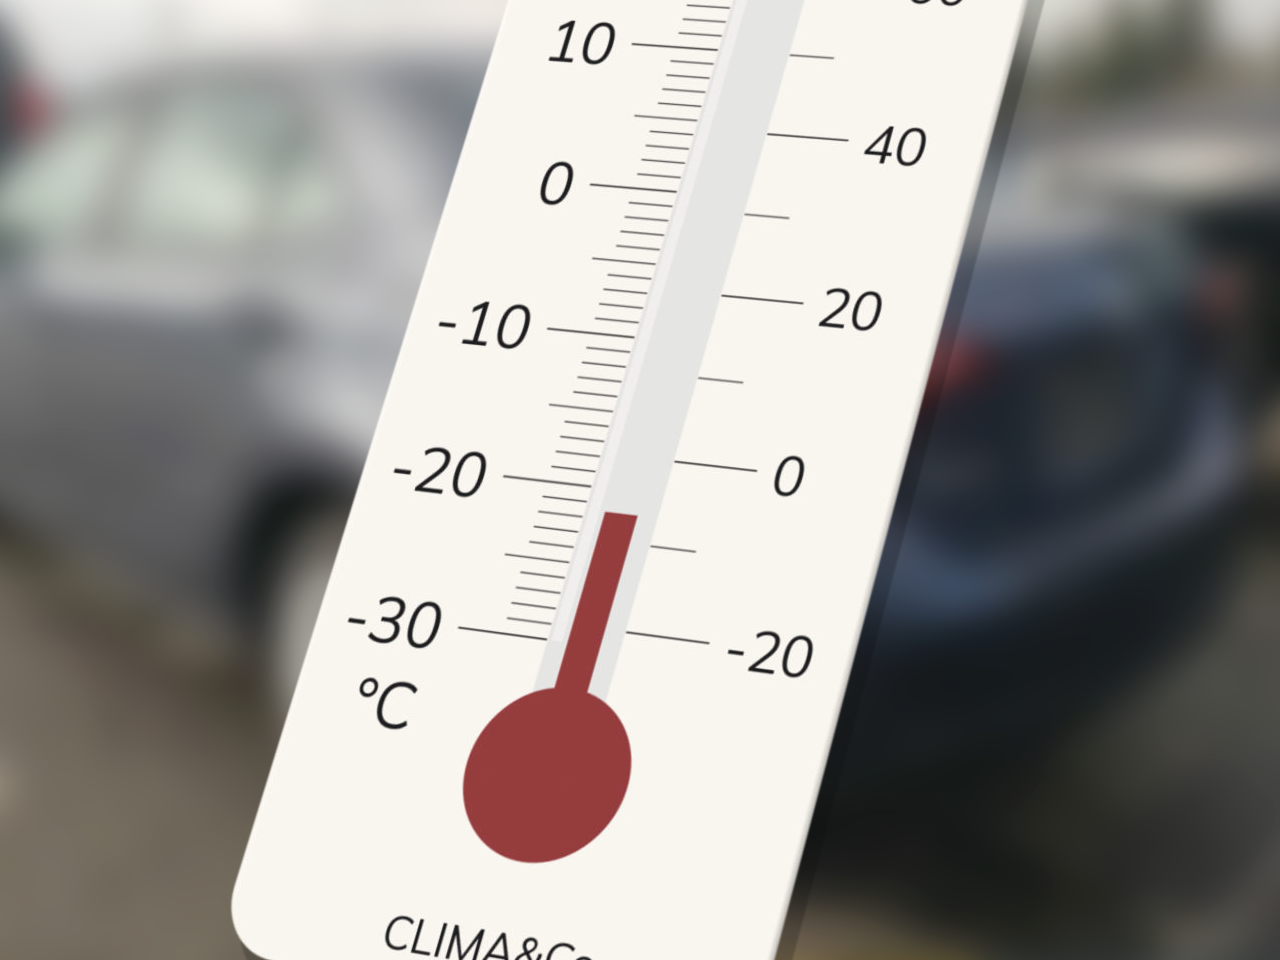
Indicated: -21.5
